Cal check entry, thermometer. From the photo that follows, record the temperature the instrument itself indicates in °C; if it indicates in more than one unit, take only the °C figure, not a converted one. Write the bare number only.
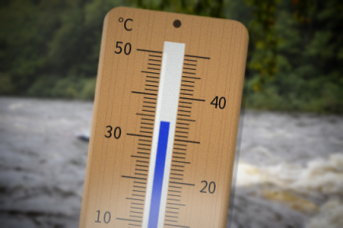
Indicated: 34
